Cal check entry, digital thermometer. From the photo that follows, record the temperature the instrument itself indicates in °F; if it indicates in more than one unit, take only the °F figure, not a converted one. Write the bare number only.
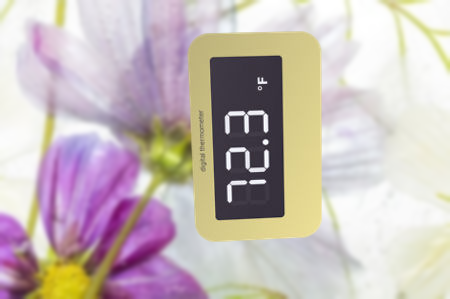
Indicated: 72.3
